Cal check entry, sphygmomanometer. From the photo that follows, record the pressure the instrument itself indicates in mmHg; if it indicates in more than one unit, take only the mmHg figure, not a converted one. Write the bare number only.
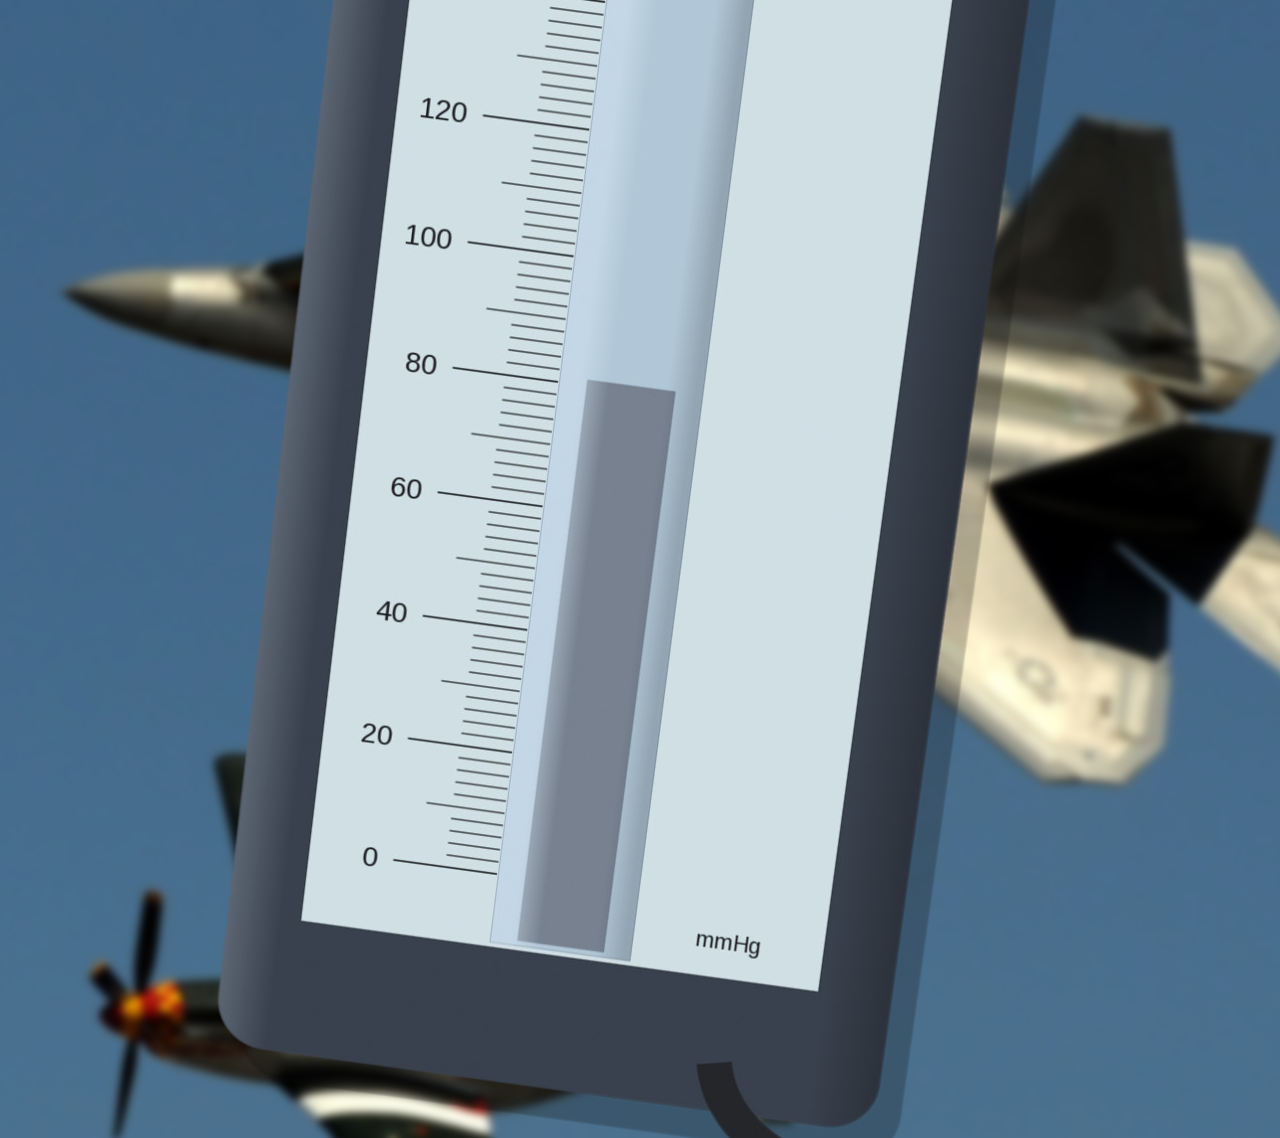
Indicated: 81
